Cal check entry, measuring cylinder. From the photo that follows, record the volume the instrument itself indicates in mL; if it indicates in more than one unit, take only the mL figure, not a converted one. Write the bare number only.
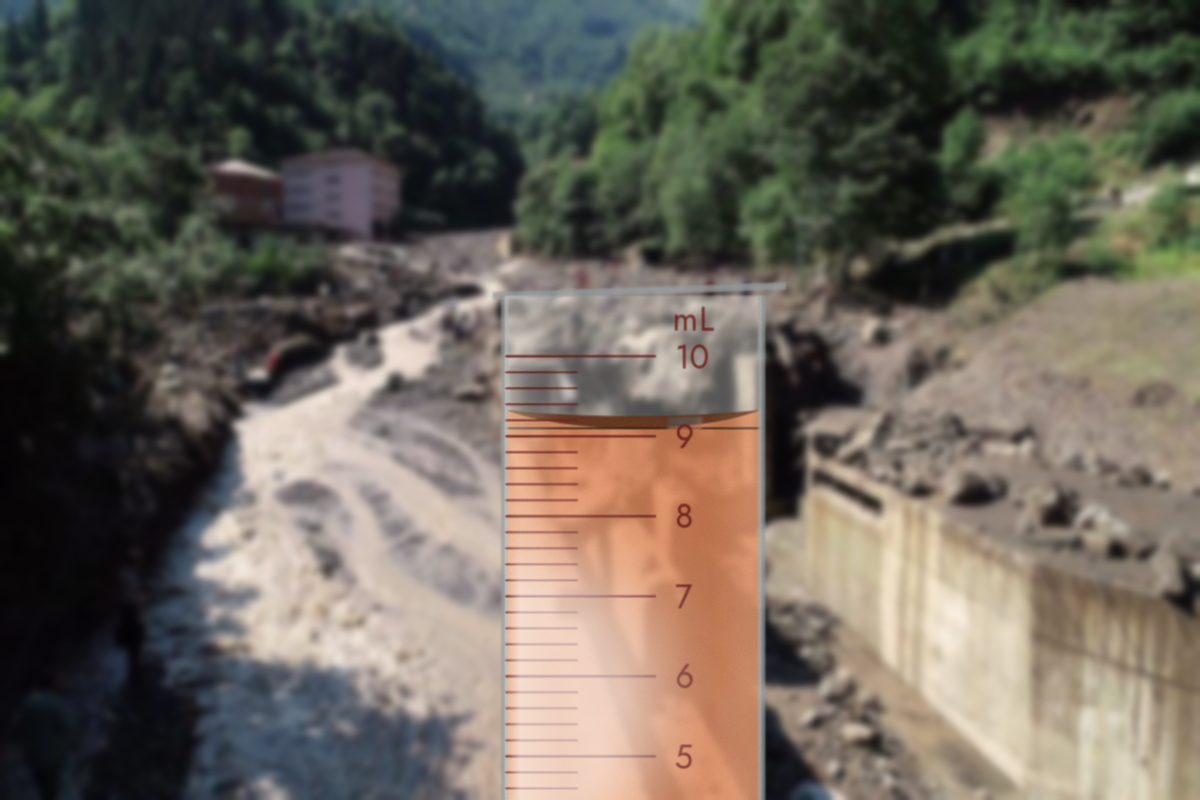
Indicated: 9.1
